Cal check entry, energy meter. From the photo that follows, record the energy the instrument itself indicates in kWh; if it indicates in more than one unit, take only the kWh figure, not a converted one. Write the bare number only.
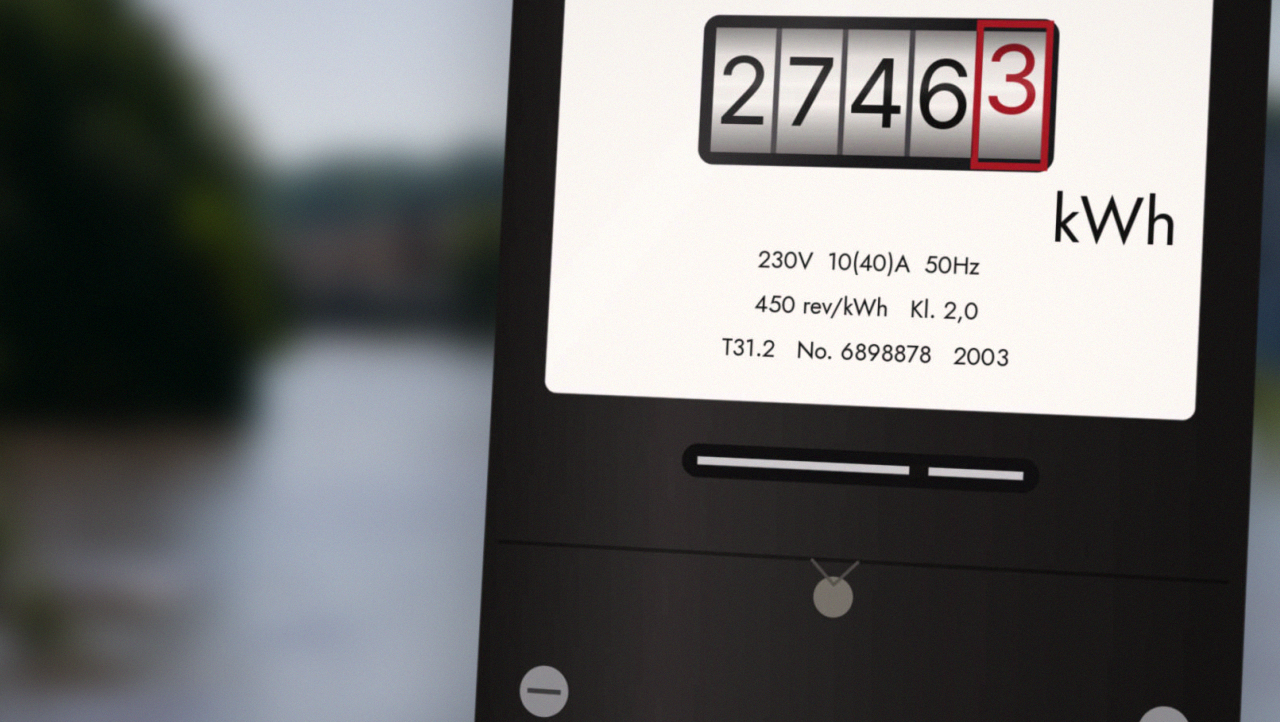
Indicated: 2746.3
